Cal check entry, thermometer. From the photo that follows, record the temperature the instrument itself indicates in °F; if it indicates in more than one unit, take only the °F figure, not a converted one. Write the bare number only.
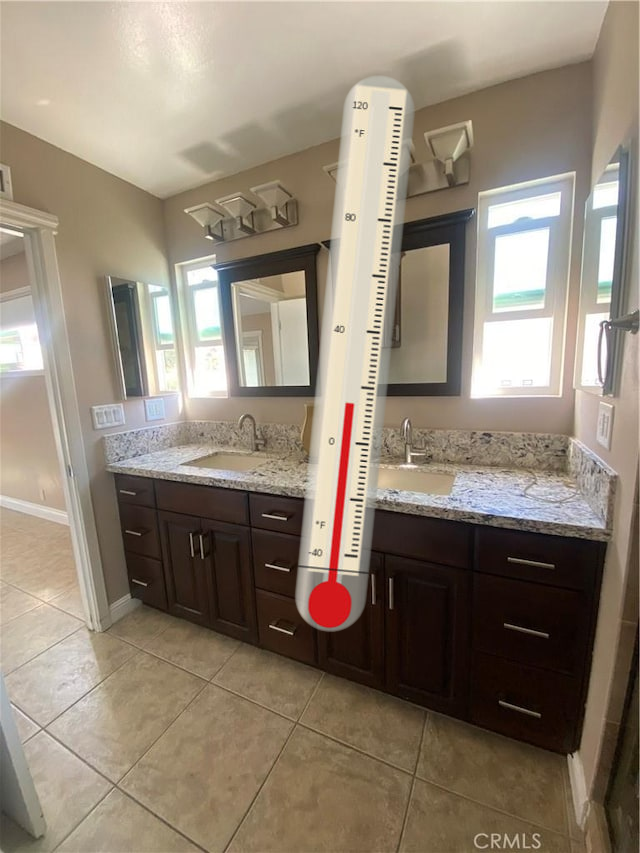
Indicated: 14
